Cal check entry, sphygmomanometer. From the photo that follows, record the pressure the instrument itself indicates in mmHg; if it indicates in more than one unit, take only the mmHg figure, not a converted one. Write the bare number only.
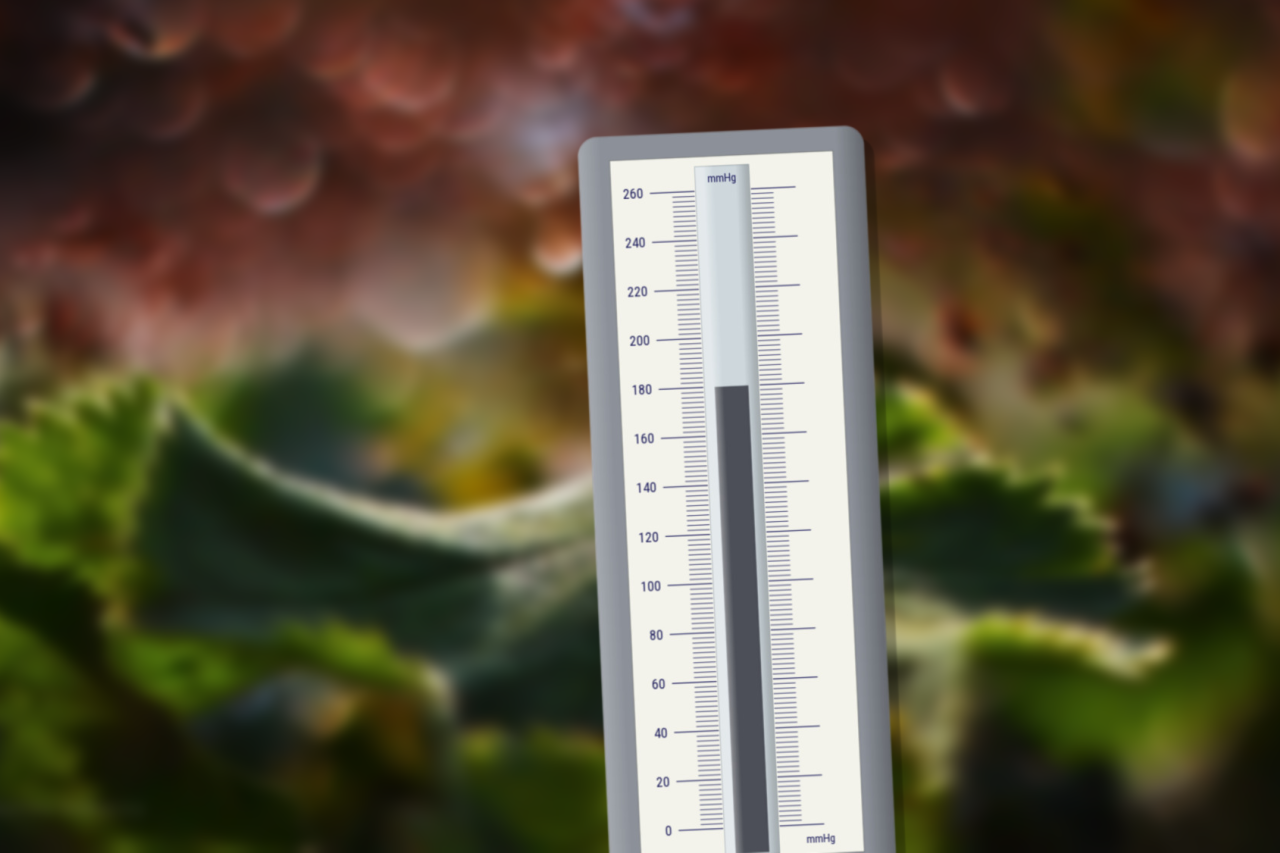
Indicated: 180
